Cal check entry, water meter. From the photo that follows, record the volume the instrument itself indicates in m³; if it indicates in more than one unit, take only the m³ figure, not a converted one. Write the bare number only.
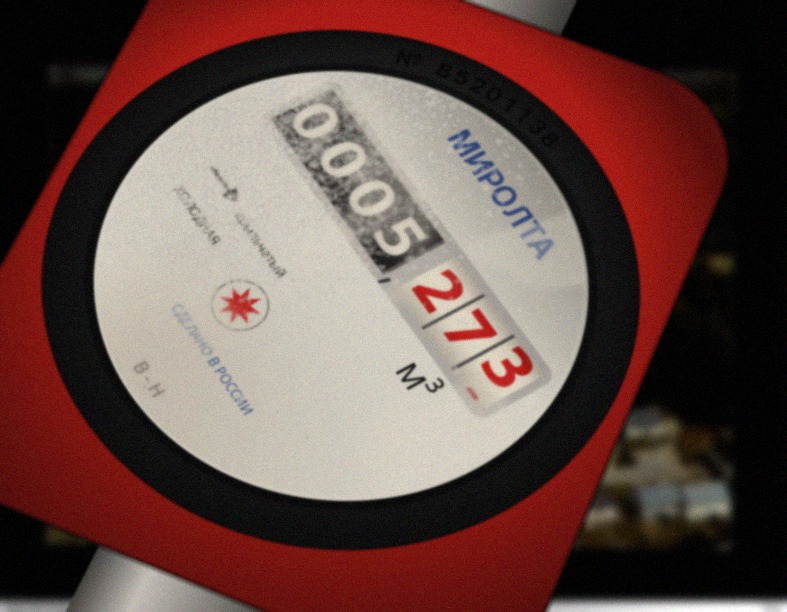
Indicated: 5.273
